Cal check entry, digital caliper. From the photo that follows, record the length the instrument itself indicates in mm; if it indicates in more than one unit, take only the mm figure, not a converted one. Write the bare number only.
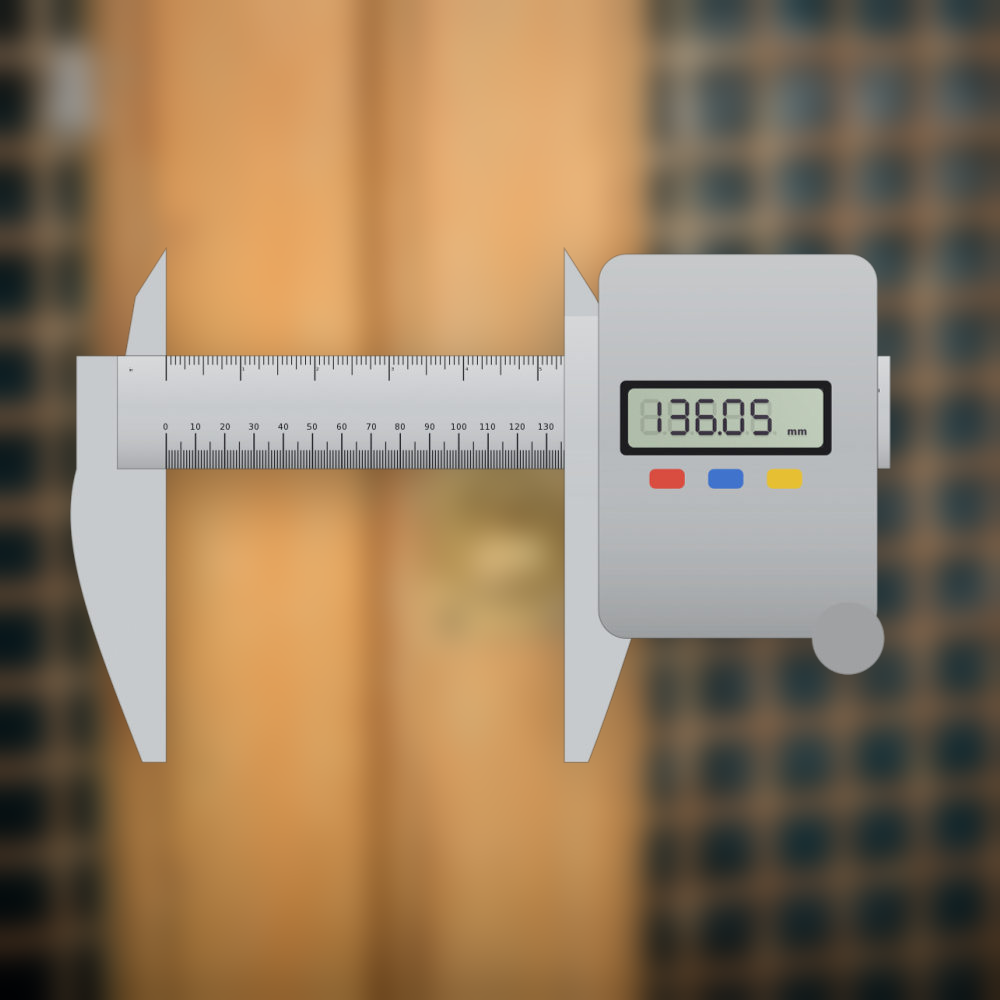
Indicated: 136.05
